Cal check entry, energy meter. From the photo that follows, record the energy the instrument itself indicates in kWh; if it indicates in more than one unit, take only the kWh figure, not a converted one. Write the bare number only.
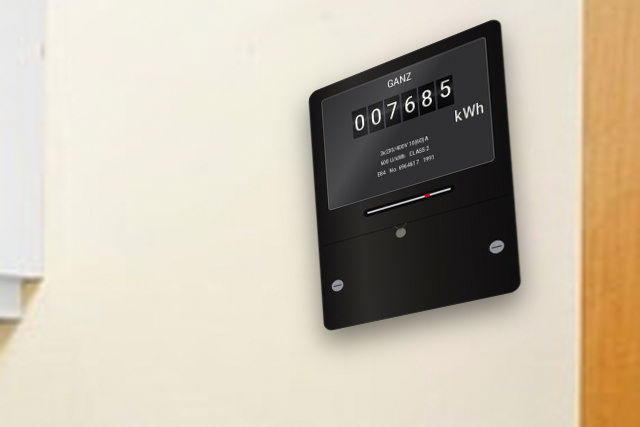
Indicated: 7685
